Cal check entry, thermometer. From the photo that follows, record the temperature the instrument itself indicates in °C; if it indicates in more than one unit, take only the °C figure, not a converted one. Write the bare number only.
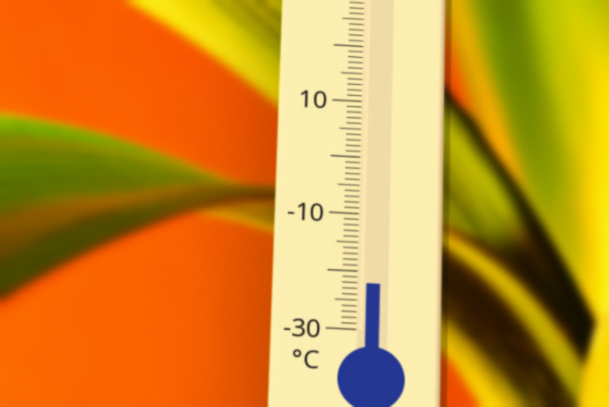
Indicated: -22
